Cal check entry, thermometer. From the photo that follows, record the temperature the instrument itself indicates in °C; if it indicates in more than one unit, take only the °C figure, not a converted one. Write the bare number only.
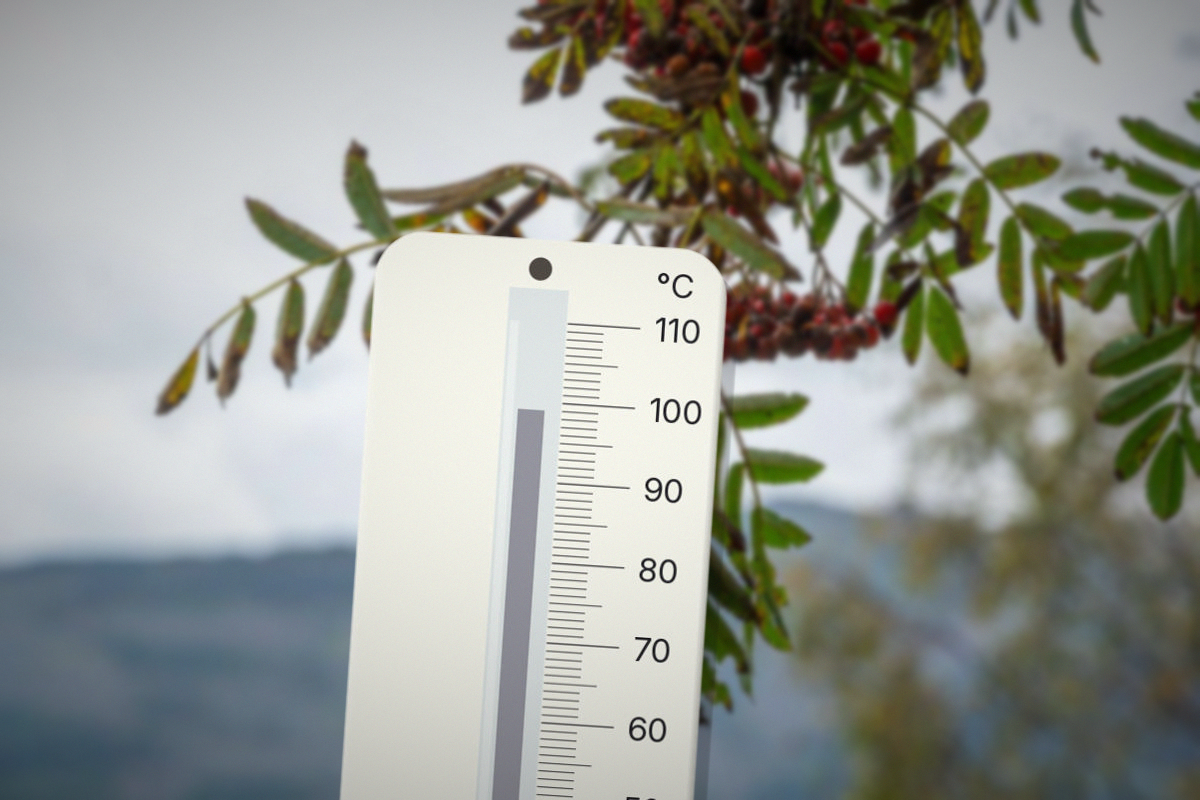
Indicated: 99
